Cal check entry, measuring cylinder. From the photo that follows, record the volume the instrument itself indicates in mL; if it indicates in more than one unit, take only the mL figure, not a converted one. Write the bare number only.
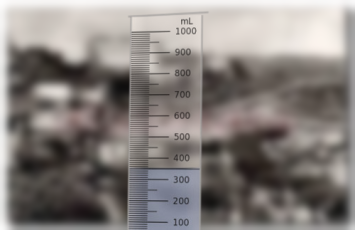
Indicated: 350
